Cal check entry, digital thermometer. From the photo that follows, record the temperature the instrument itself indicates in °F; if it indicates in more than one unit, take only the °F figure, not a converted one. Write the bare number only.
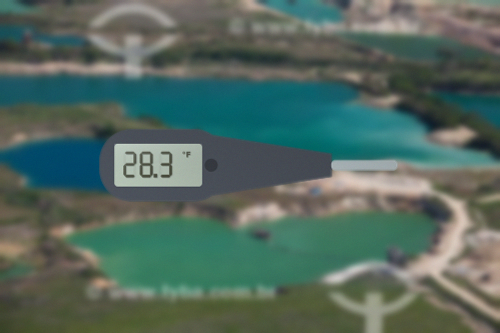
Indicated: 28.3
